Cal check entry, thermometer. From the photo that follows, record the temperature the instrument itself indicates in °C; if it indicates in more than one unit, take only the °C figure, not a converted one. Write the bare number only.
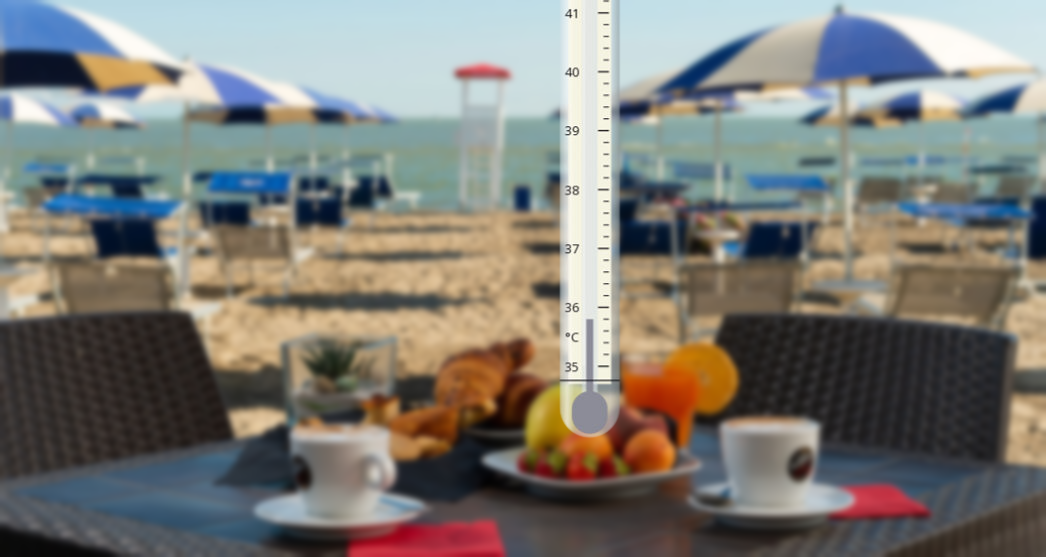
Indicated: 35.8
